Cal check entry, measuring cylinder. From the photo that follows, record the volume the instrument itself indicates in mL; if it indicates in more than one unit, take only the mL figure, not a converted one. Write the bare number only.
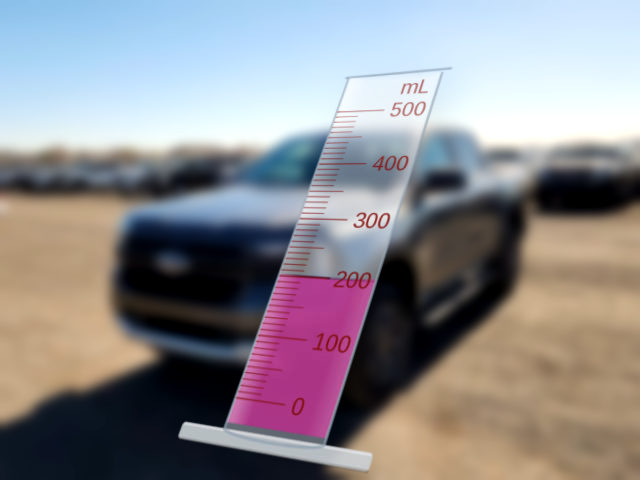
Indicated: 200
